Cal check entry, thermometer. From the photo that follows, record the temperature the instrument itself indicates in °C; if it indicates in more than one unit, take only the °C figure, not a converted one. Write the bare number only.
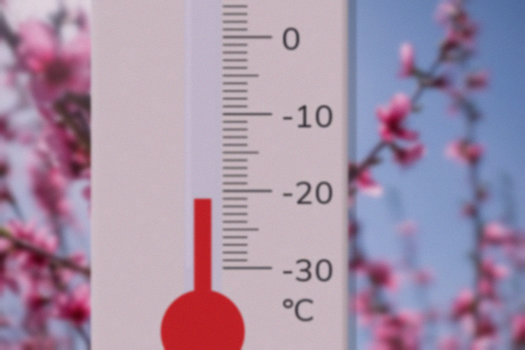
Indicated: -21
